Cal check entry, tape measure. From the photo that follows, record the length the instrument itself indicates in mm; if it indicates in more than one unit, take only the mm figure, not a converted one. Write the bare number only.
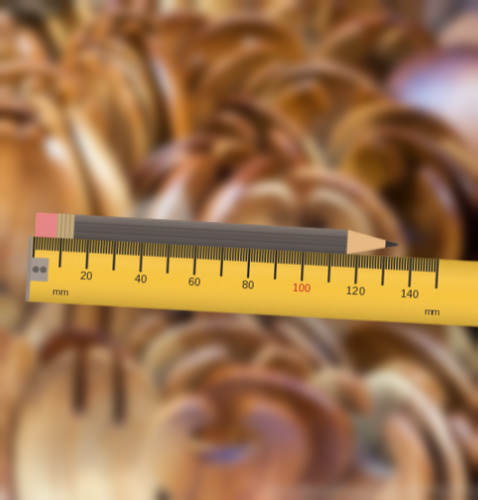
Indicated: 135
